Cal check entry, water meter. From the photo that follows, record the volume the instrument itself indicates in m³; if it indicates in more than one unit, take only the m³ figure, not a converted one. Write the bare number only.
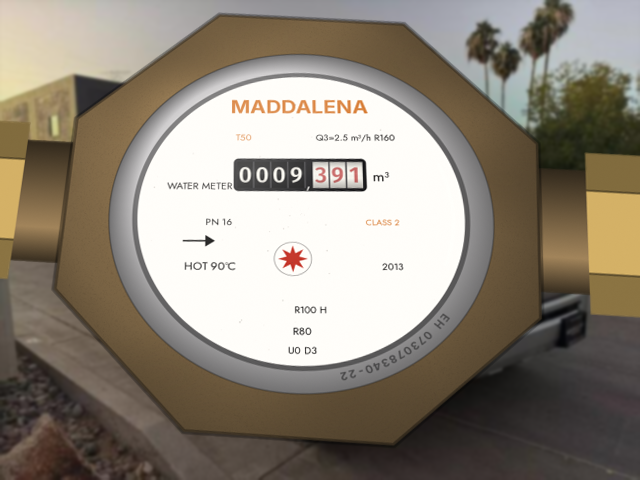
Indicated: 9.391
